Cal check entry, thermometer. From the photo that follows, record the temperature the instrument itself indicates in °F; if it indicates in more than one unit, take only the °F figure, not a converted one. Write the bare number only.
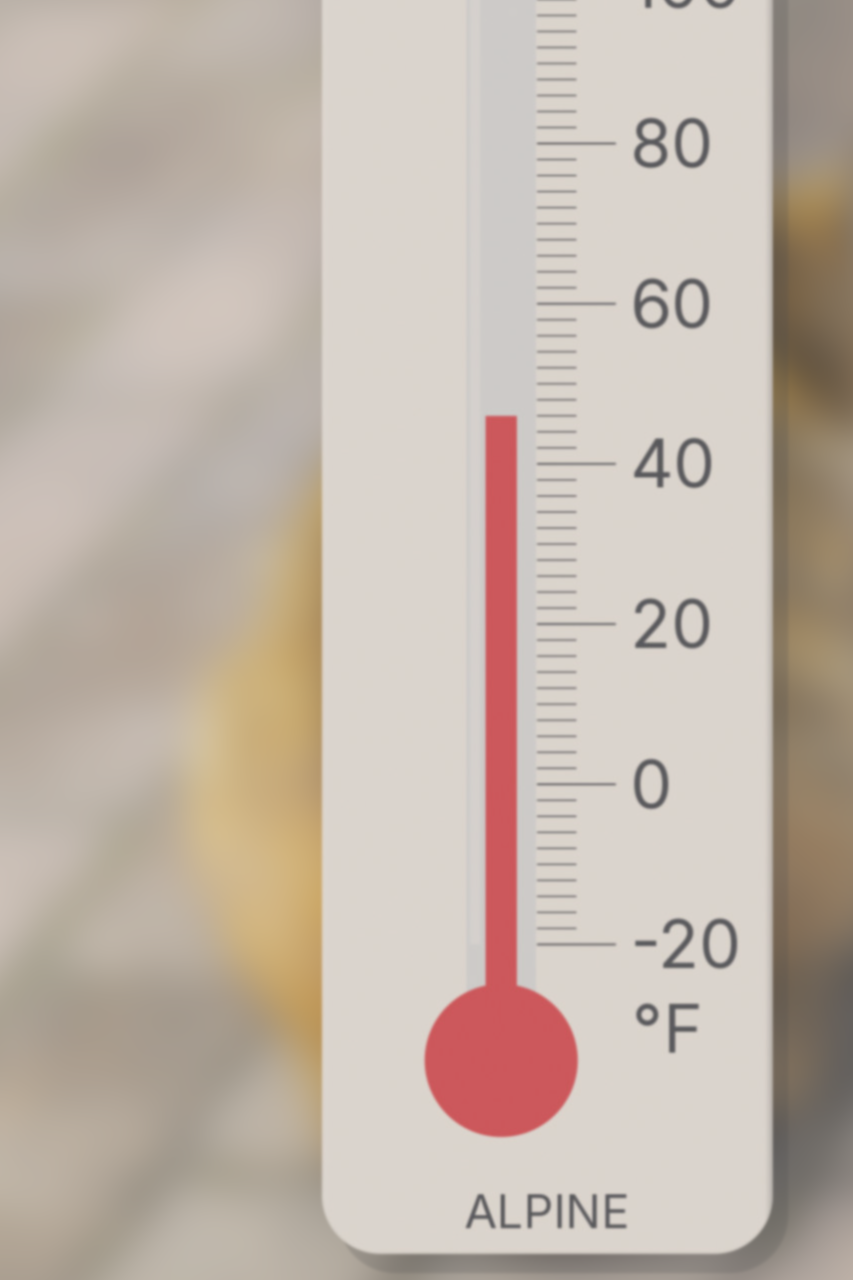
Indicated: 46
